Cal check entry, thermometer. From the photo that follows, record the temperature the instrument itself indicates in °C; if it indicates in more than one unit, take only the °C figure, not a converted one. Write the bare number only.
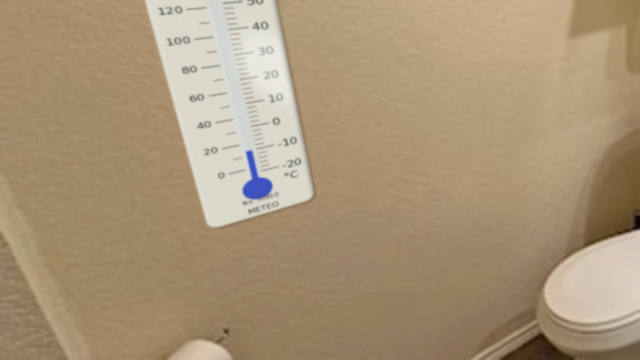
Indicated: -10
